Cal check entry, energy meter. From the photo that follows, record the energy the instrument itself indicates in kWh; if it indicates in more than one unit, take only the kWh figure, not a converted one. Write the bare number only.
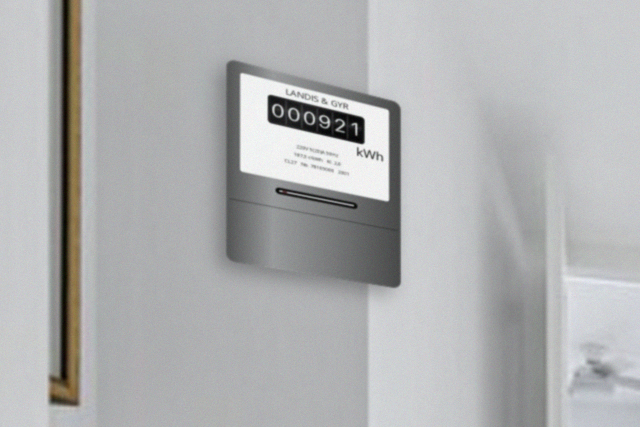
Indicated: 921
